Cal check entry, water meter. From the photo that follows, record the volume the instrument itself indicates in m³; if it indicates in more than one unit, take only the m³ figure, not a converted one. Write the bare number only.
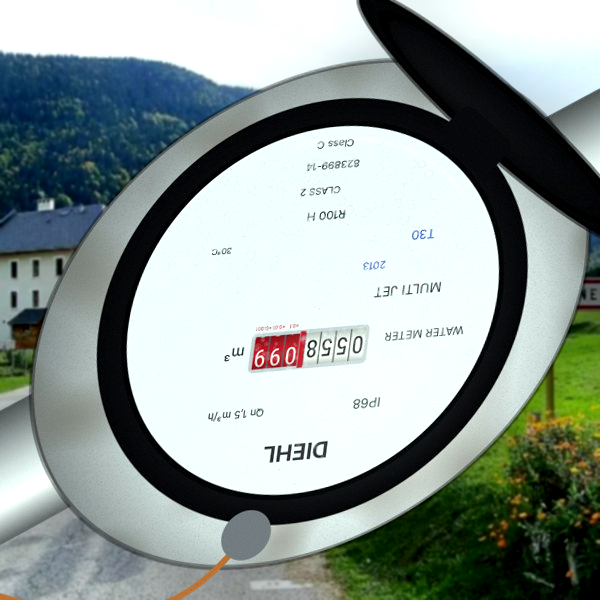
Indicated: 558.099
